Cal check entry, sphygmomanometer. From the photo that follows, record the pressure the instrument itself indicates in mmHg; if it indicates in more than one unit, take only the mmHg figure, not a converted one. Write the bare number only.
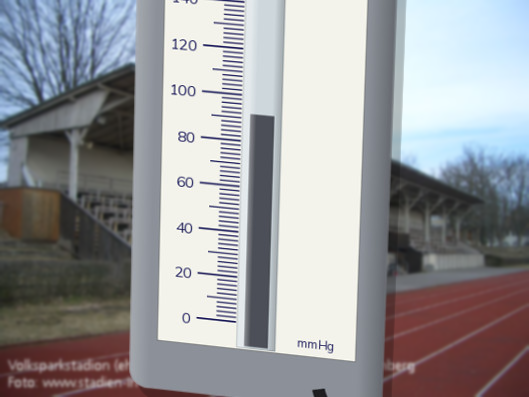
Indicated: 92
